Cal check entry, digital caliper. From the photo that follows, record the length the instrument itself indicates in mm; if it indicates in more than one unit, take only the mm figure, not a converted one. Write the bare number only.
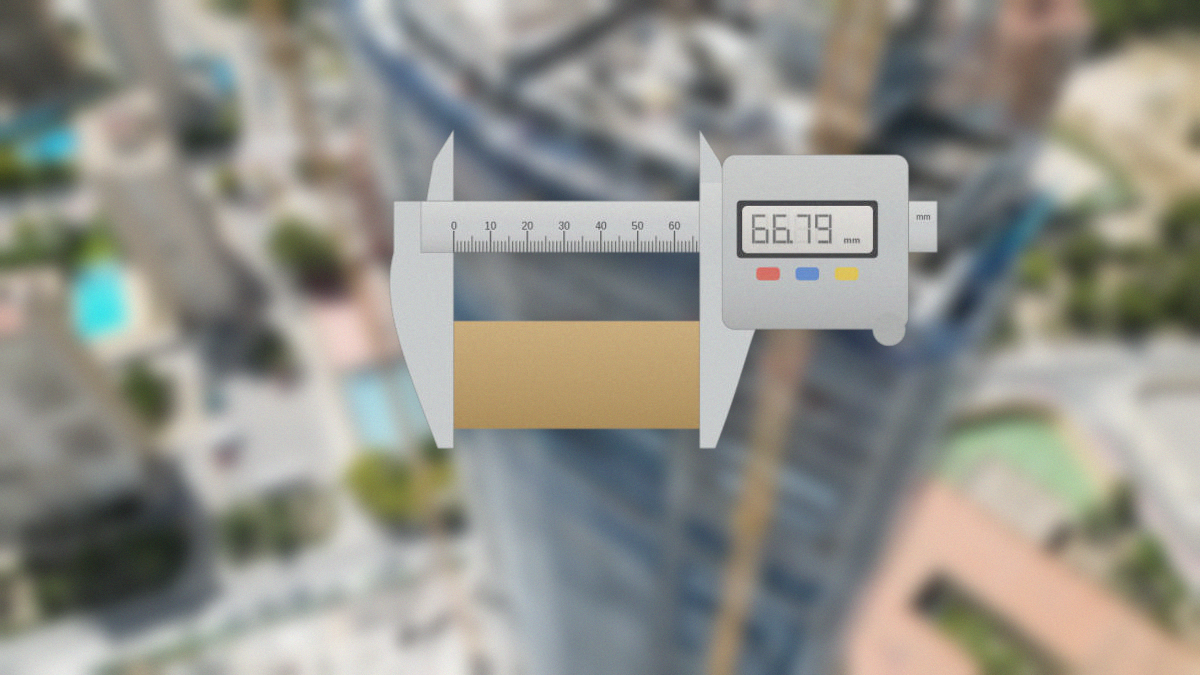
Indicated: 66.79
